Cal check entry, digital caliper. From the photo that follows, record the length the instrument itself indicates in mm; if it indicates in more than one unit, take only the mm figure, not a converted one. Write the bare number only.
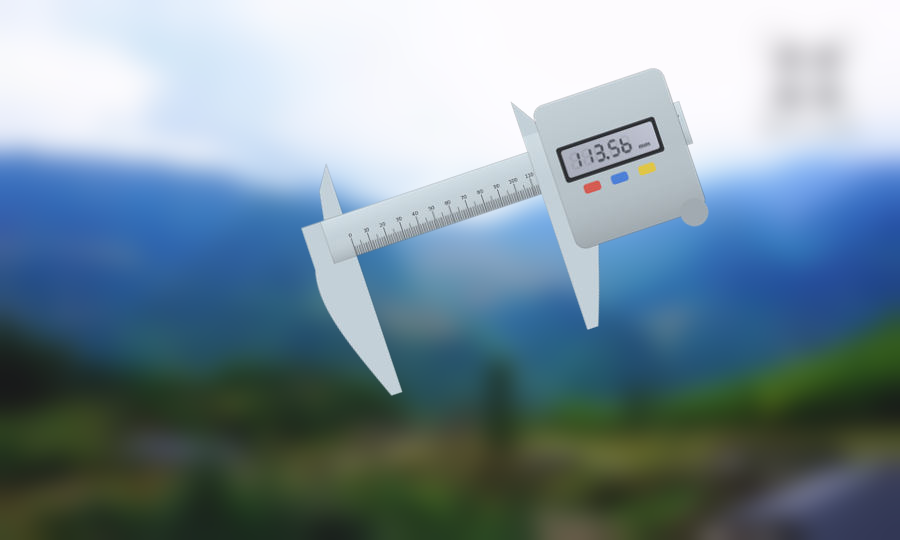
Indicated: 113.56
